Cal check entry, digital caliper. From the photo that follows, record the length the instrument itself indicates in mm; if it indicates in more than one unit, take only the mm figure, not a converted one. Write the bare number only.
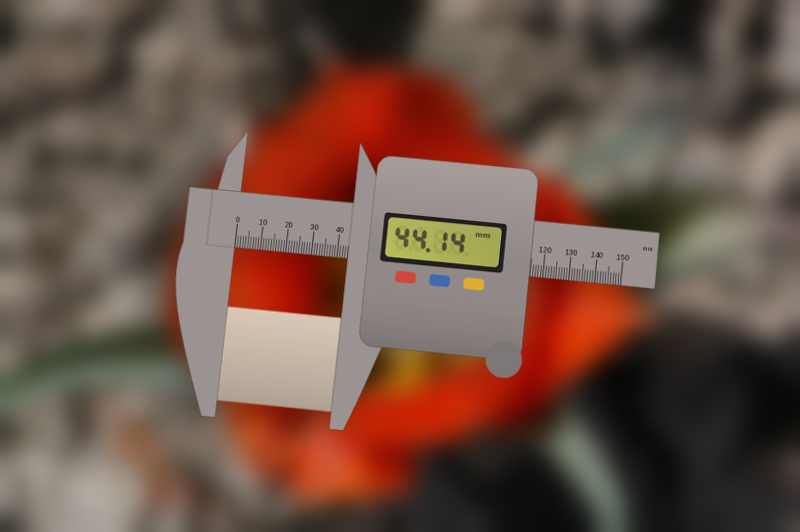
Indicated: 44.14
